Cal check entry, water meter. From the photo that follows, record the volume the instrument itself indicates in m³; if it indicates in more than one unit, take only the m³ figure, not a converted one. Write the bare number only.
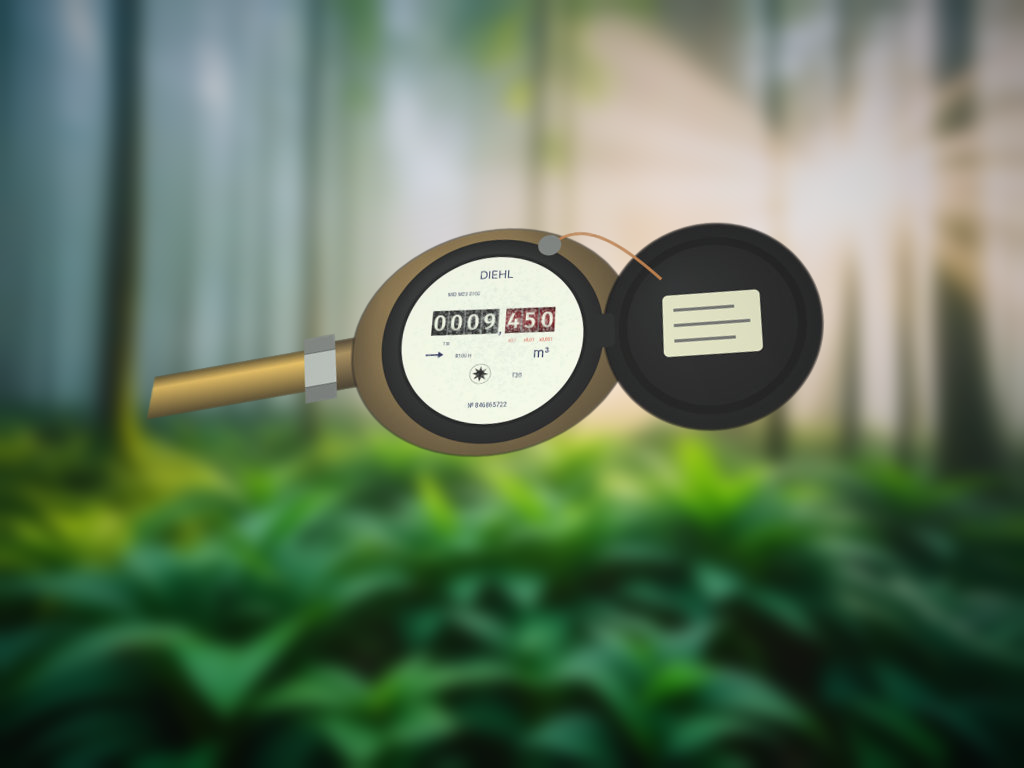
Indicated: 9.450
